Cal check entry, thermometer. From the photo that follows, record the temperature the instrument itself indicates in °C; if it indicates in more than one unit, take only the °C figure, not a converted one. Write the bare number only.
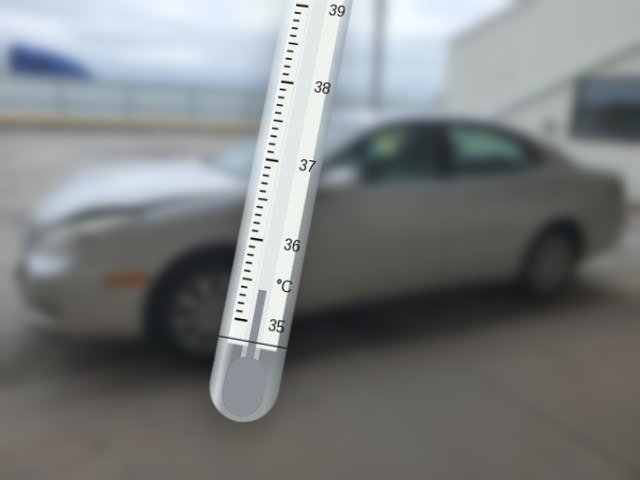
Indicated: 35.4
